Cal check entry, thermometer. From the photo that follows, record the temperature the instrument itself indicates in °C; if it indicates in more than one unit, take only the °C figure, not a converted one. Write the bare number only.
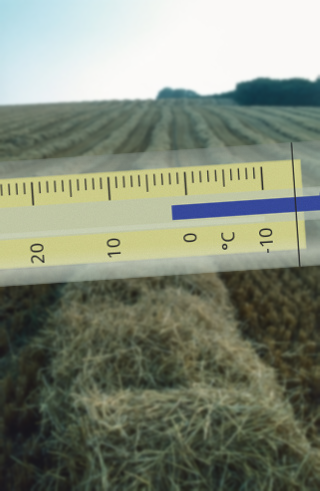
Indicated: 2
